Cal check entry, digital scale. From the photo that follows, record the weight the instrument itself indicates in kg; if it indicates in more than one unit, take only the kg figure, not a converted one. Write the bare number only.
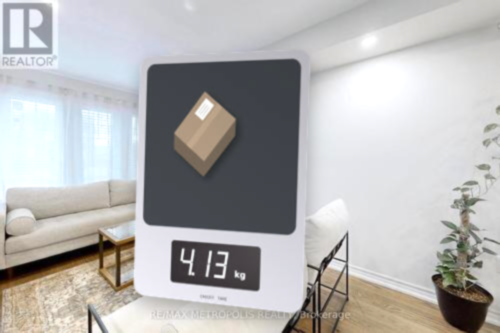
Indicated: 4.13
